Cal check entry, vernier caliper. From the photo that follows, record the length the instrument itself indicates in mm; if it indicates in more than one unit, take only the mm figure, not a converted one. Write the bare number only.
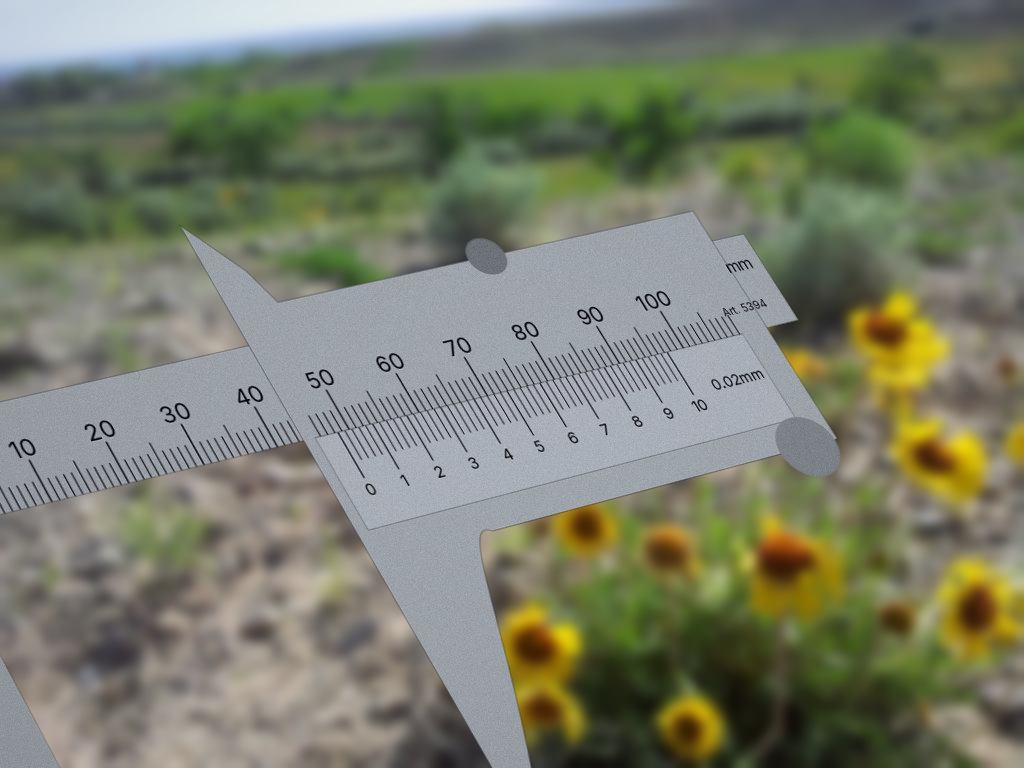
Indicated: 48.4
